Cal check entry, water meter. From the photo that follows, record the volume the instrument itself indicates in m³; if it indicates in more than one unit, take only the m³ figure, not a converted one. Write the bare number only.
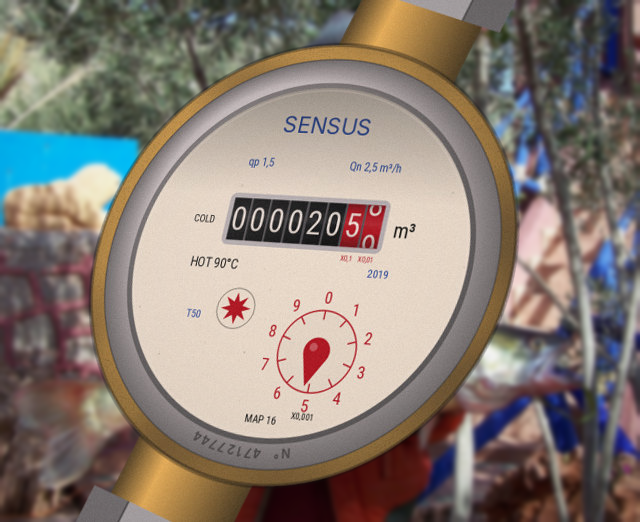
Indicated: 20.585
